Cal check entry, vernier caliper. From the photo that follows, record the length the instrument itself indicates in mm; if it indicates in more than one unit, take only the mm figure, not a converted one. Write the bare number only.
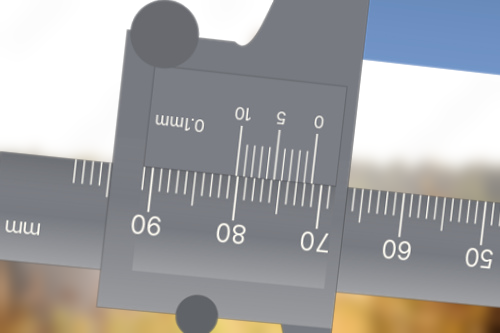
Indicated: 71.2
